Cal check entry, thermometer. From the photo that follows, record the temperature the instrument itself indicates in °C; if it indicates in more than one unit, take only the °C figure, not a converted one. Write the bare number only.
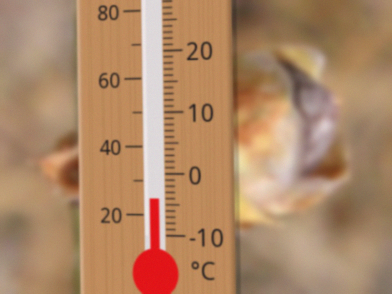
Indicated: -4
